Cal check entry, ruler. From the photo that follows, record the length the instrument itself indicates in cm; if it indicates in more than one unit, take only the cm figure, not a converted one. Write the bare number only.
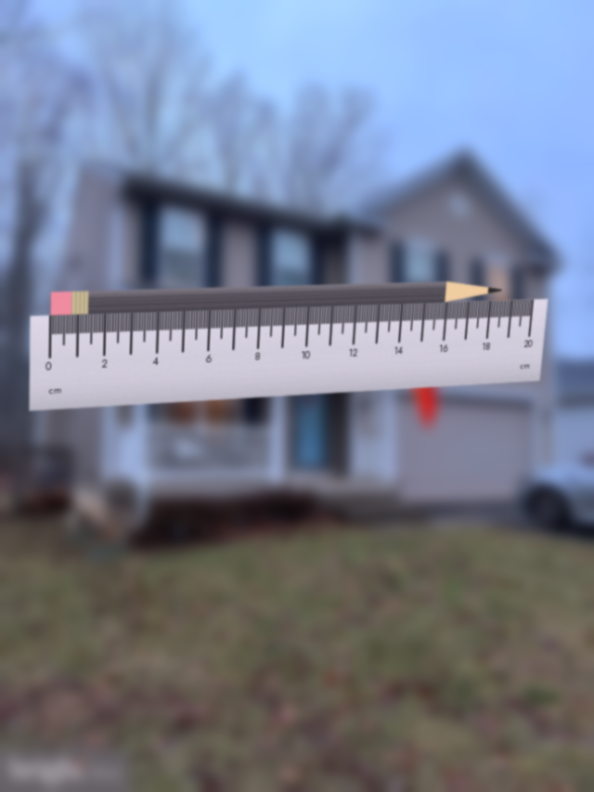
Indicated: 18.5
